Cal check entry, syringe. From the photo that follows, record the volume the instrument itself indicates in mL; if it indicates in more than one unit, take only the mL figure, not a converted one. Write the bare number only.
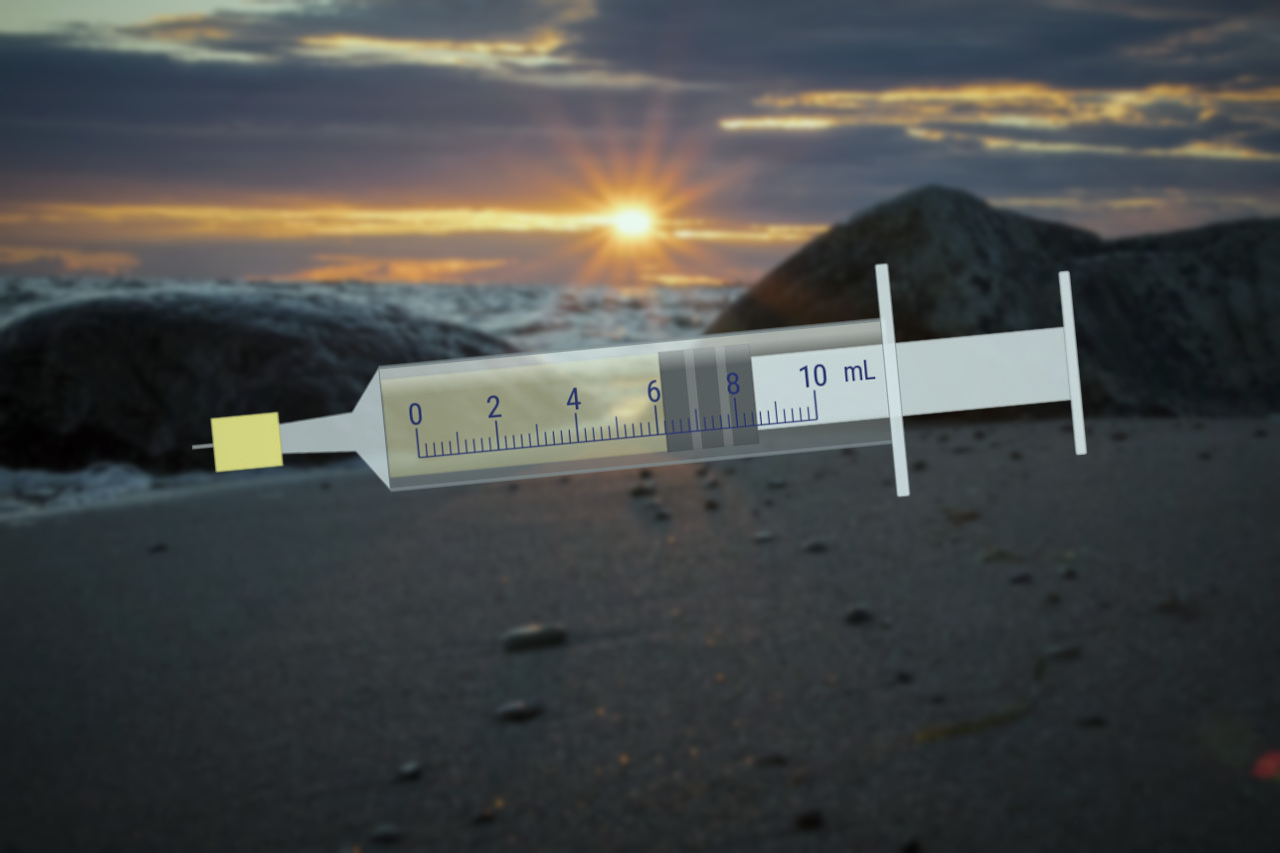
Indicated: 6.2
